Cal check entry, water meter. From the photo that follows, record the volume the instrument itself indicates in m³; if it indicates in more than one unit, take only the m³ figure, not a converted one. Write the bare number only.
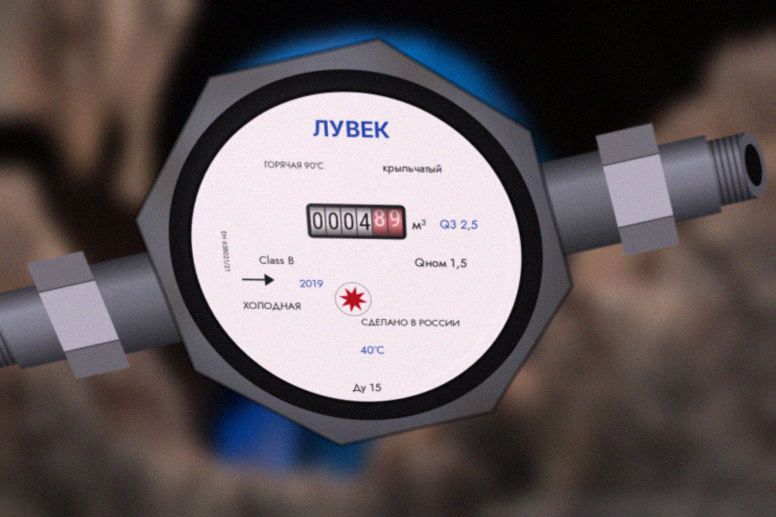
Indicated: 4.89
